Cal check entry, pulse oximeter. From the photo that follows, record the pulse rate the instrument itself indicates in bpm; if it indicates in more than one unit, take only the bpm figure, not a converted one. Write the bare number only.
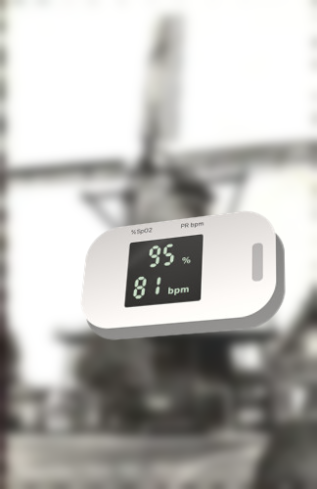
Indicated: 81
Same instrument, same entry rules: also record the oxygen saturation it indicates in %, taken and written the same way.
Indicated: 95
